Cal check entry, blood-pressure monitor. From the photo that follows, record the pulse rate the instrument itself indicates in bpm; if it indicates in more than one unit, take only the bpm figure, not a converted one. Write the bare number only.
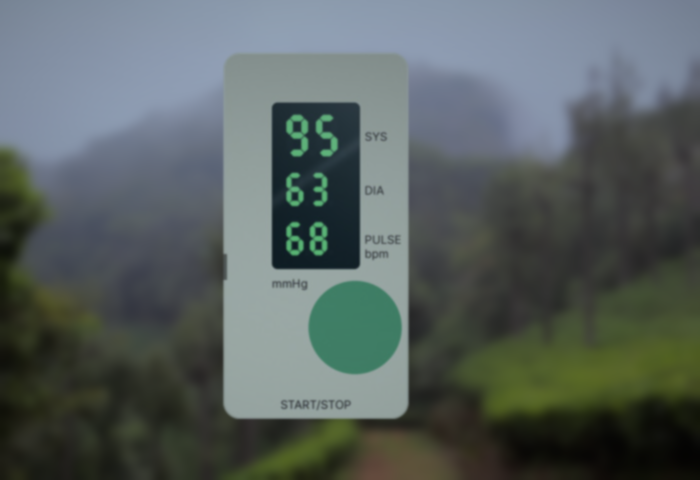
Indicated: 68
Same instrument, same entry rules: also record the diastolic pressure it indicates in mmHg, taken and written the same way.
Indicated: 63
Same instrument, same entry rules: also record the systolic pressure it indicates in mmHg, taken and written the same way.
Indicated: 95
